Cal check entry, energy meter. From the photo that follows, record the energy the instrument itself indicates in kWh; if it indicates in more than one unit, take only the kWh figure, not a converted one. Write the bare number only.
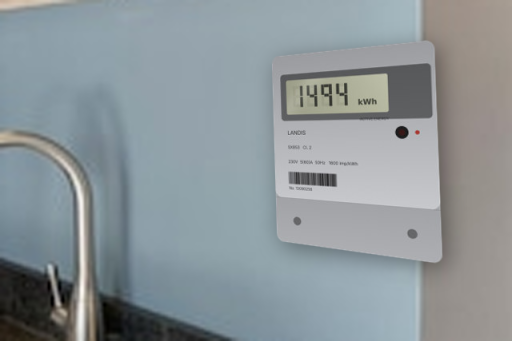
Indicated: 1494
